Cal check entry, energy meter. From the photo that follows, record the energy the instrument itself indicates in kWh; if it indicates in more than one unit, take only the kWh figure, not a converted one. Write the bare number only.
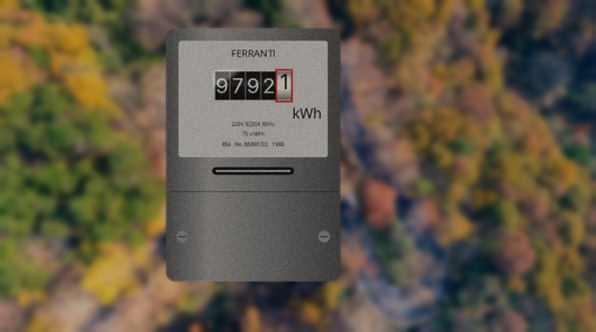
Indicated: 9792.1
